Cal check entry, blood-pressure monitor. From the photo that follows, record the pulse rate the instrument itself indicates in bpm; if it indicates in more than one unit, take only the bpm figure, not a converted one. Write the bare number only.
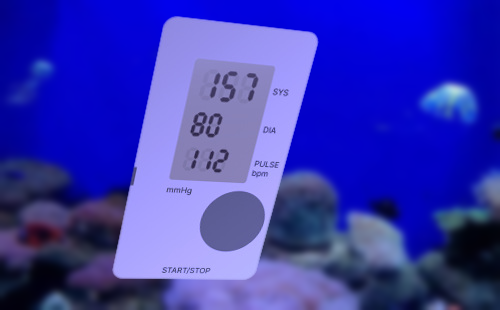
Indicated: 112
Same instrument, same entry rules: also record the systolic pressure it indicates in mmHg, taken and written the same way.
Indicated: 157
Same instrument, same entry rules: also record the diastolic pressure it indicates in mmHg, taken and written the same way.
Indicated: 80
